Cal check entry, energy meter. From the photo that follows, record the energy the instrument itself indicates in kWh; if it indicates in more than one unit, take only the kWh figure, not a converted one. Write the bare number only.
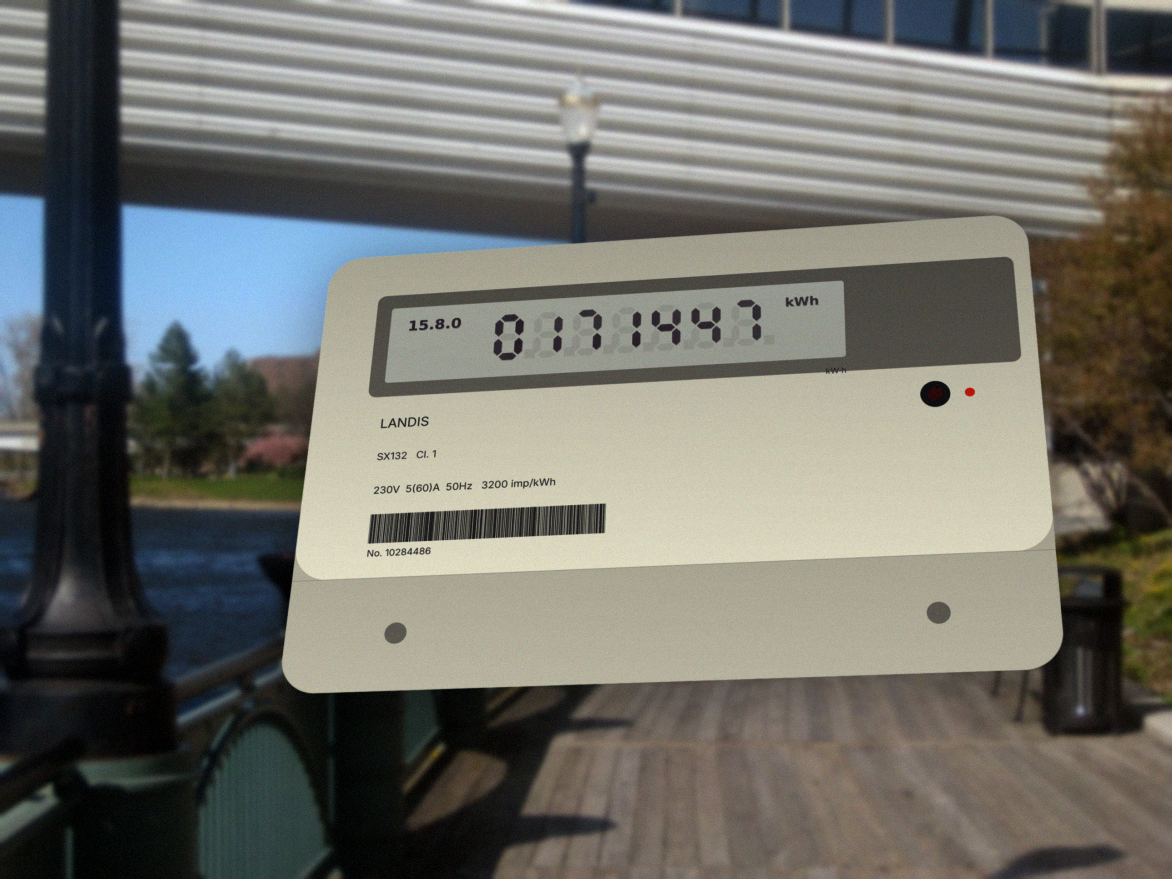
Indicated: 171447
